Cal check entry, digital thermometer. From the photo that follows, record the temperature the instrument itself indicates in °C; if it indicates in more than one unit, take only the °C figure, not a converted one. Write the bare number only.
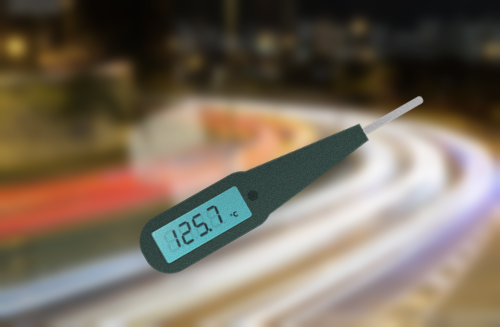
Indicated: 125.7
